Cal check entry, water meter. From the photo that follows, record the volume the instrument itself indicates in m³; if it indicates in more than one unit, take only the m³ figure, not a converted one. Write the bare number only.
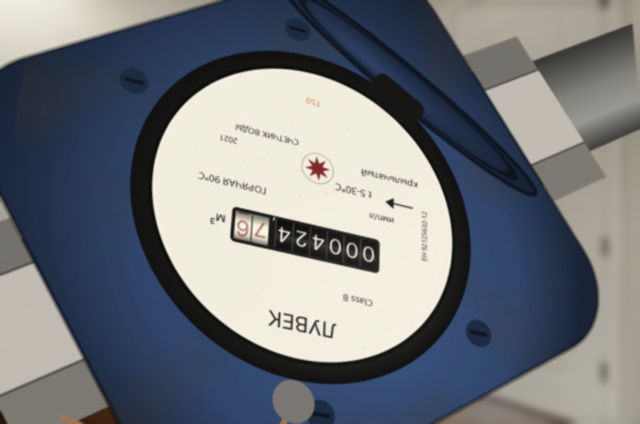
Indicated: 424.76
